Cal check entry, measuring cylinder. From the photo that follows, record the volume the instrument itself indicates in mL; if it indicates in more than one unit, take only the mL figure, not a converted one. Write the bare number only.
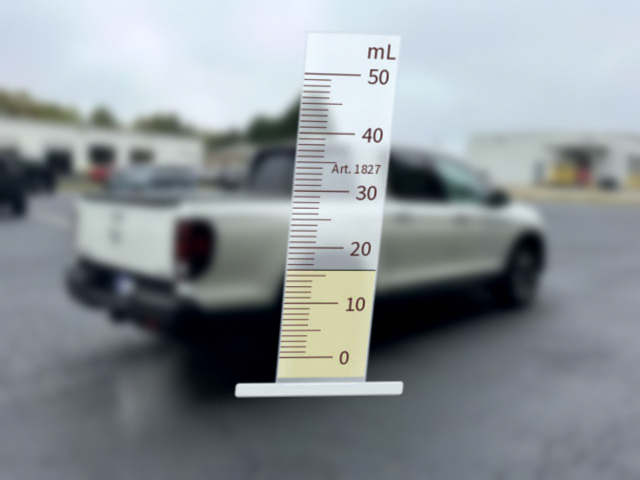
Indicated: 16
